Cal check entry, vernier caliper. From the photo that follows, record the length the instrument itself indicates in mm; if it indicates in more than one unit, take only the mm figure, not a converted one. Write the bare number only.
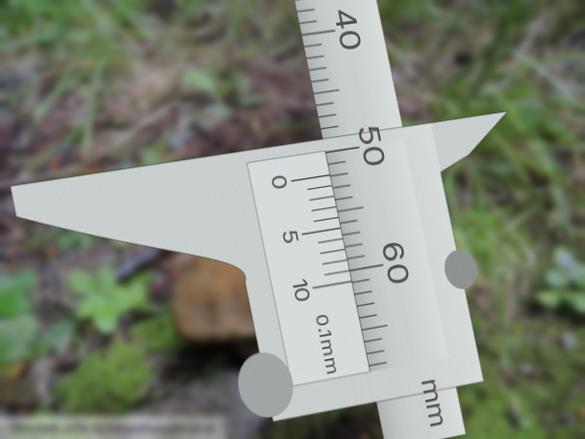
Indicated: 51.9
